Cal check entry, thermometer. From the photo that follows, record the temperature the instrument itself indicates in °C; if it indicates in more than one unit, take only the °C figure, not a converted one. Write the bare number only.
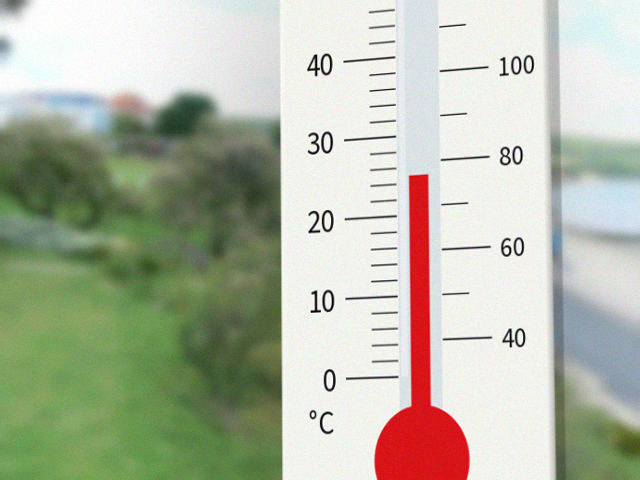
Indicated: 25
